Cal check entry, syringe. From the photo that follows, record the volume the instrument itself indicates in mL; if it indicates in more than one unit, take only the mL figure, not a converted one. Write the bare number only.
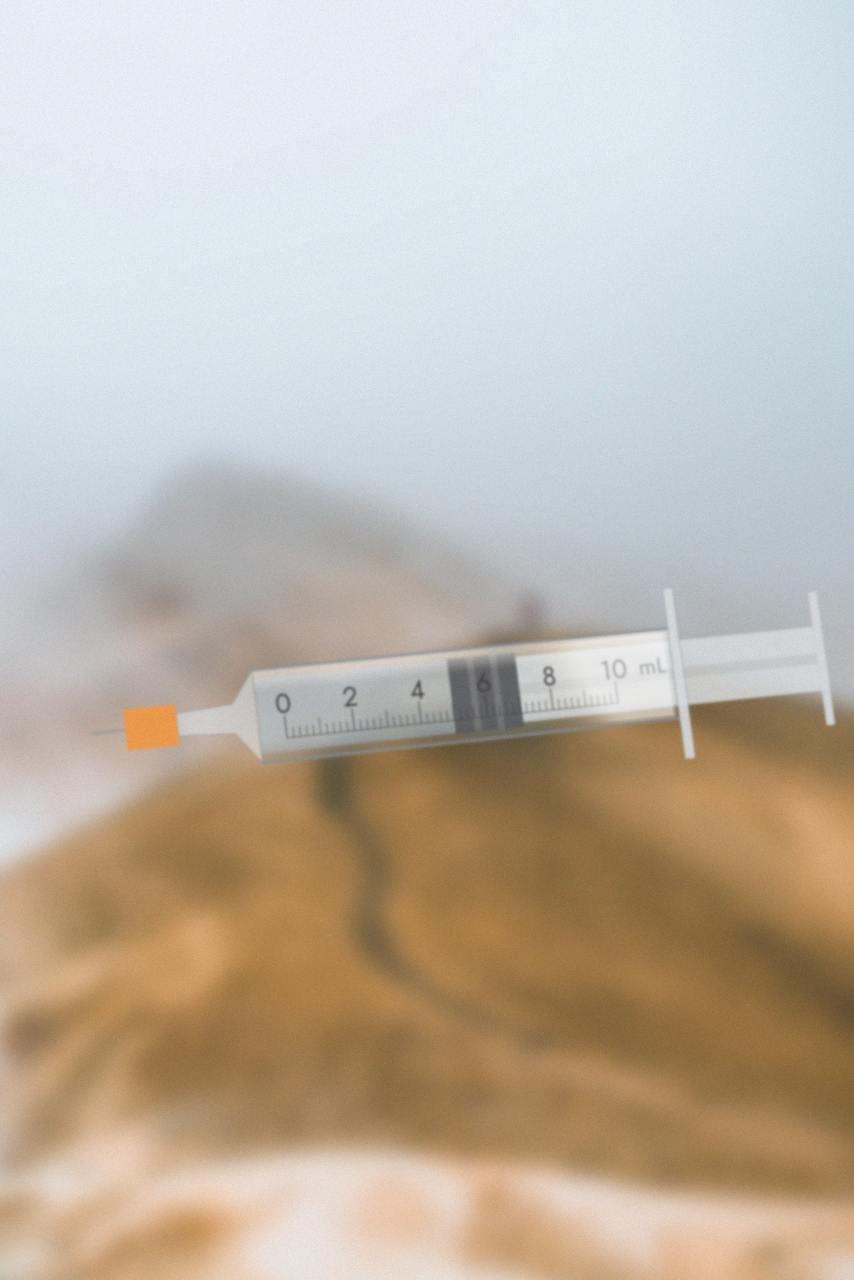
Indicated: 5
